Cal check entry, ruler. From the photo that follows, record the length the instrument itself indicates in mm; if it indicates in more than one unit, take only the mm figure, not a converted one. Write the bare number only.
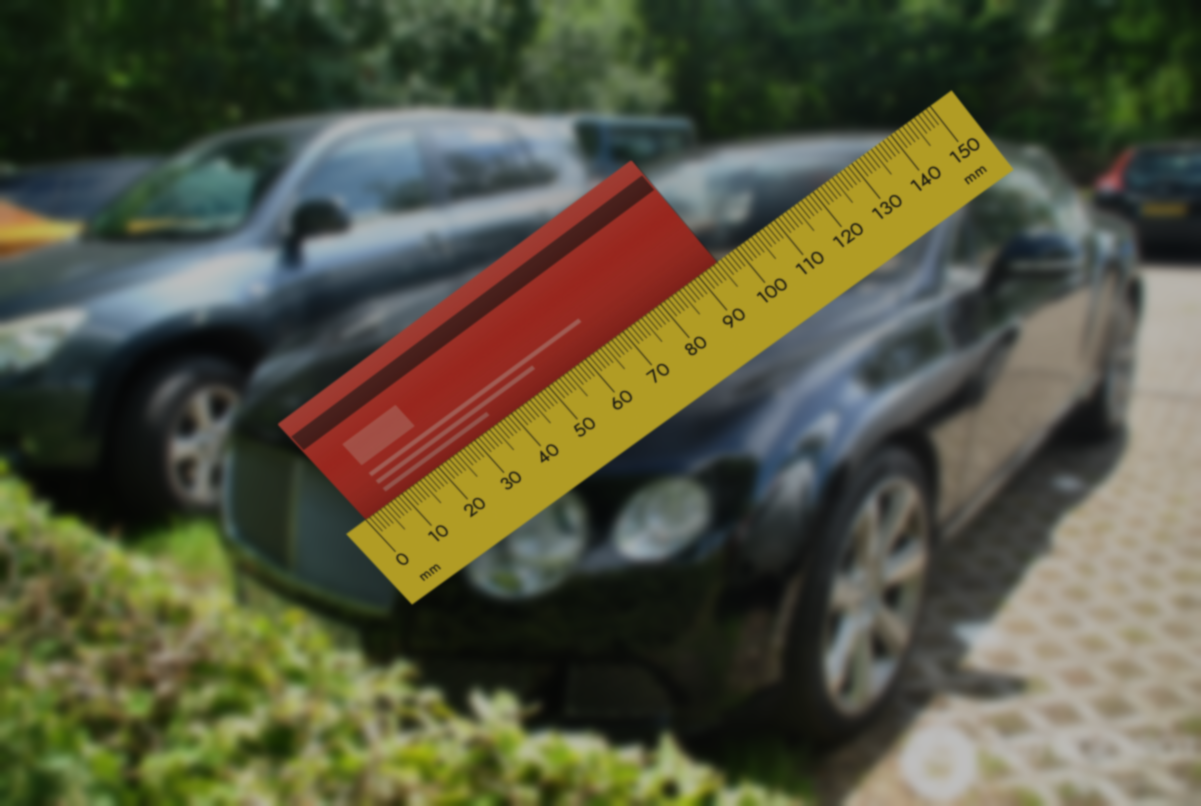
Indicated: 95
